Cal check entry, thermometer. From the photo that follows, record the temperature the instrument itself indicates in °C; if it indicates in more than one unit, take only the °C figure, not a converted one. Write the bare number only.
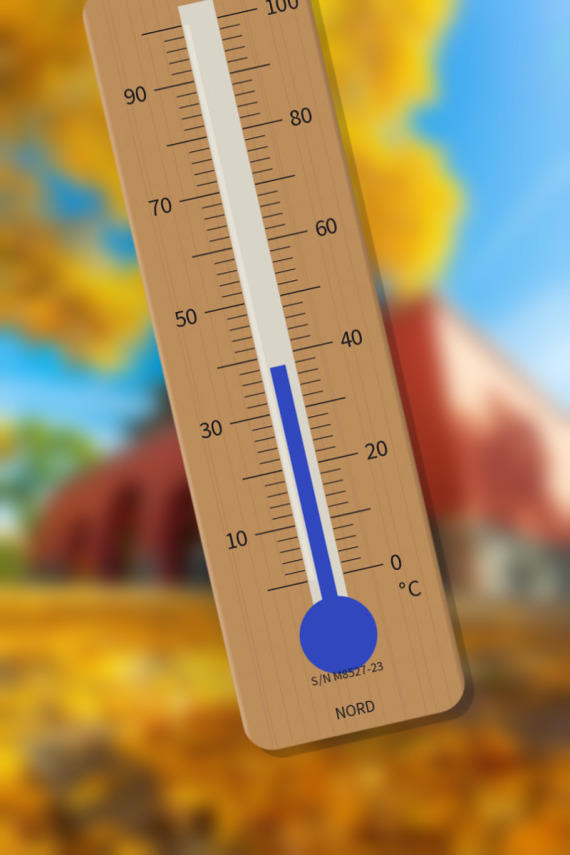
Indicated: 38
